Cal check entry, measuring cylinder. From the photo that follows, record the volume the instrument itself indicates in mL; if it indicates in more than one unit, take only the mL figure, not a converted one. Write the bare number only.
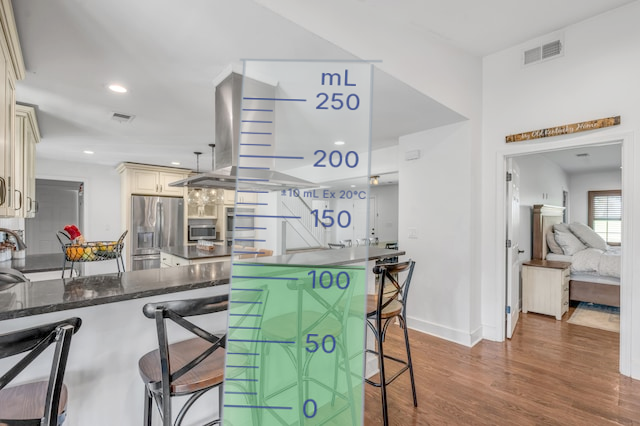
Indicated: 110
